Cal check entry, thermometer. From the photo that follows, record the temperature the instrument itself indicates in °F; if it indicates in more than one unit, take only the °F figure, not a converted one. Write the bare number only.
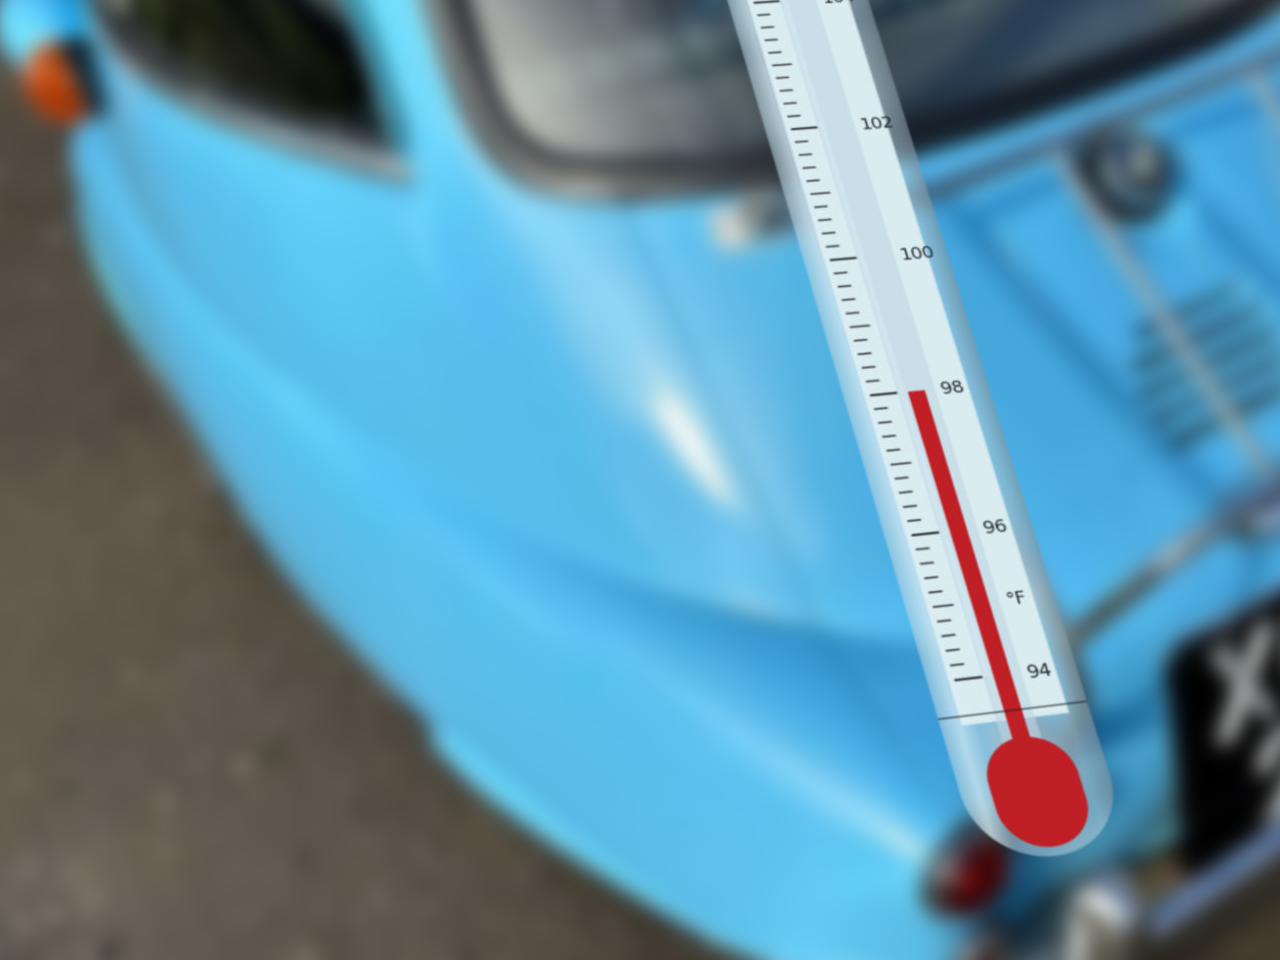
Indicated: 98
